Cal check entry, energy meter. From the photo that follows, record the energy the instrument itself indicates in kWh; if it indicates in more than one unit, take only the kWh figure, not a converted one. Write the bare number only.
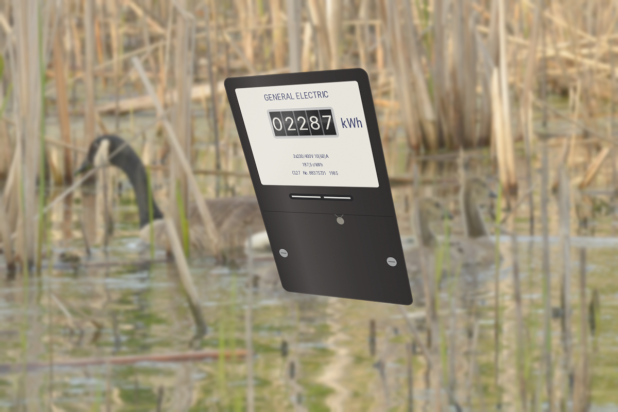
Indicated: 2287
